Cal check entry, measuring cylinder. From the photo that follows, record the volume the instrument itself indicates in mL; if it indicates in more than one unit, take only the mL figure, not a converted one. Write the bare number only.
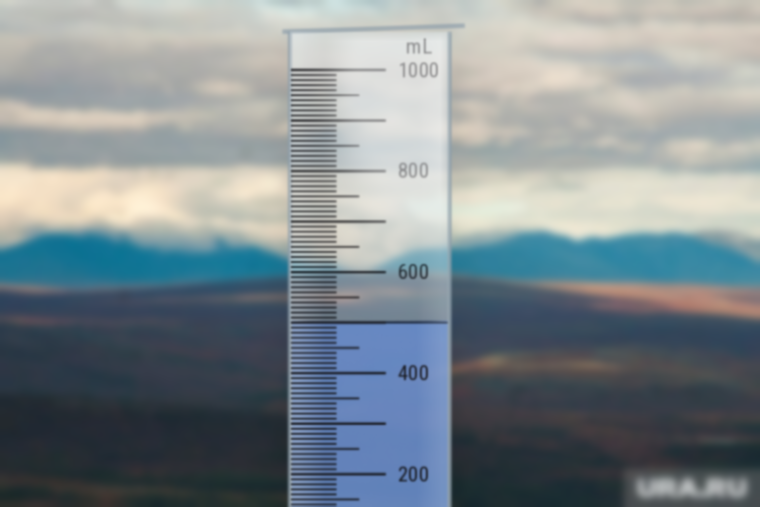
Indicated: 500
